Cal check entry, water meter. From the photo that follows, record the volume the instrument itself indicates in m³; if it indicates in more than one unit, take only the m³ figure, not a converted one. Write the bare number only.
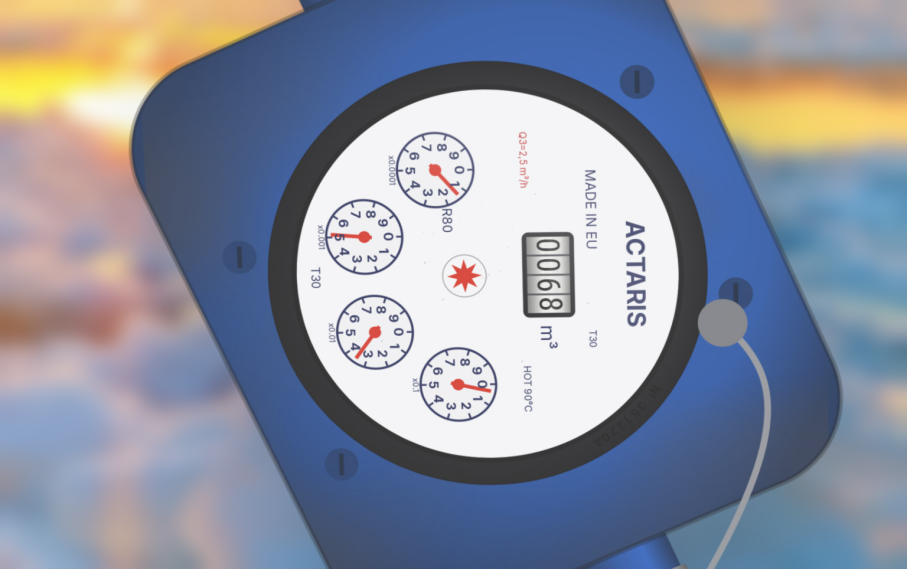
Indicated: 68.0351
